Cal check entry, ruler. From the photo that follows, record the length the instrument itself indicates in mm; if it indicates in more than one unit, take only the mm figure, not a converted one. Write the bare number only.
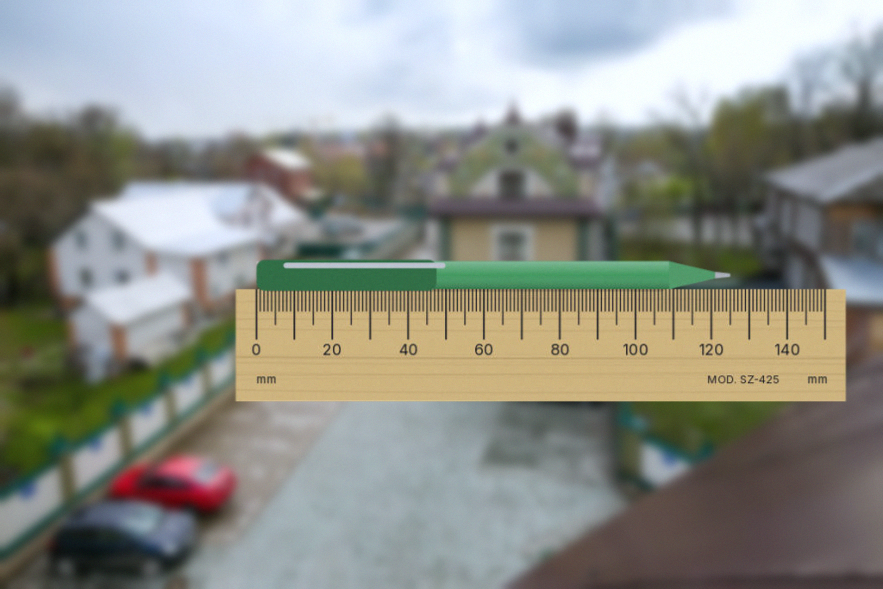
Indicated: 125
